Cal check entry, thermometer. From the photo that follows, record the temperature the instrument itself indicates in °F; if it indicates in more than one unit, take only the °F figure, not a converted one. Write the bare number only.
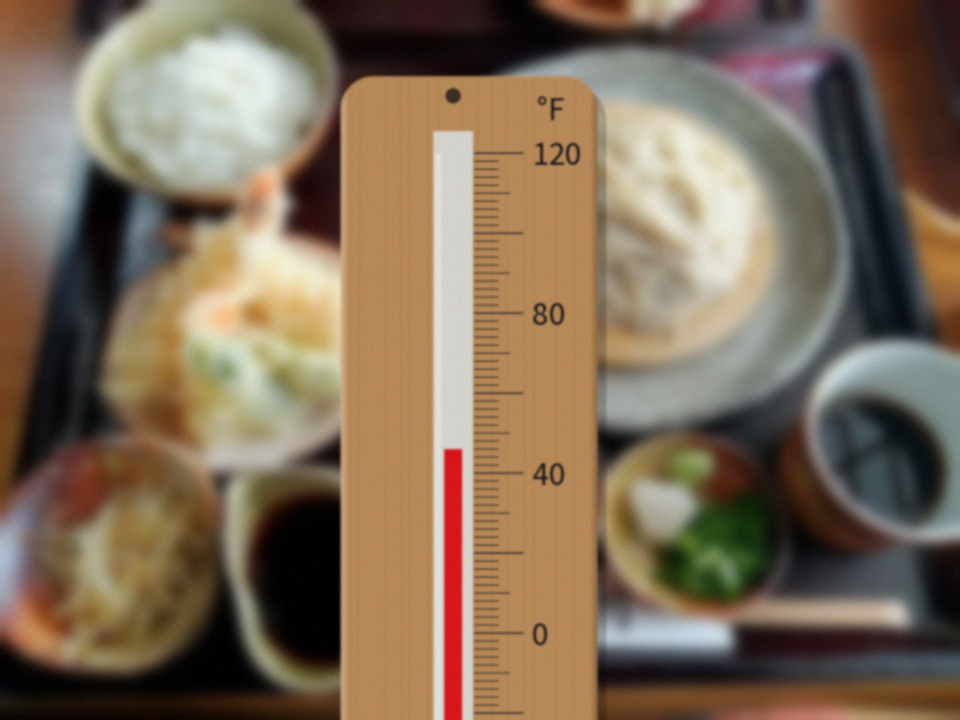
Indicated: 46
